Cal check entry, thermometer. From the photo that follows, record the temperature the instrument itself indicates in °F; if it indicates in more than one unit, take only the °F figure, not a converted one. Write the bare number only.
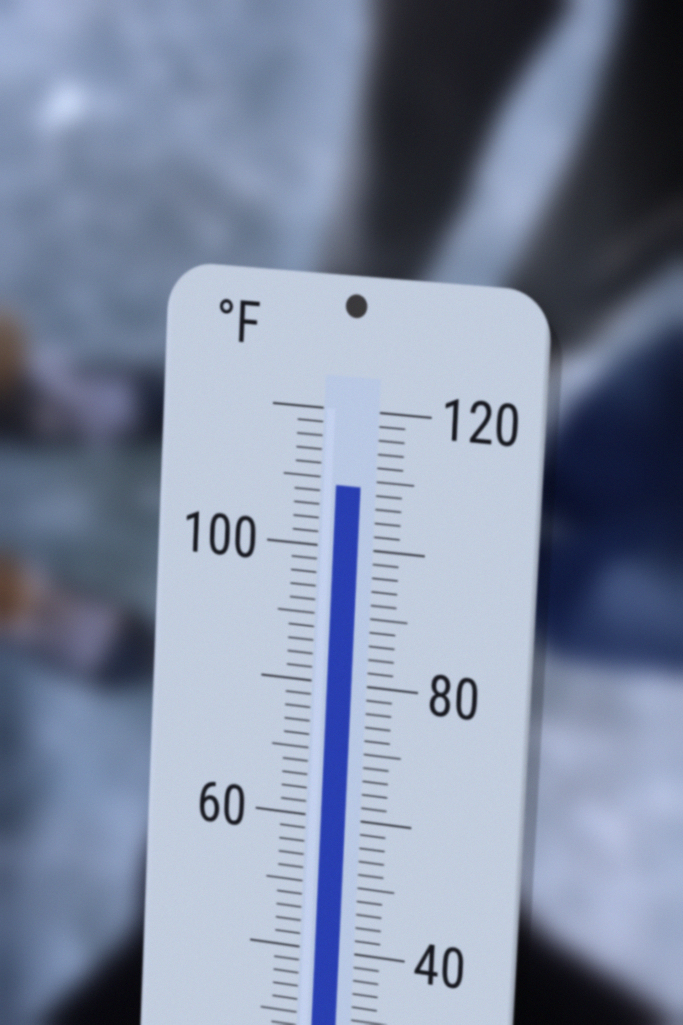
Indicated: 109
